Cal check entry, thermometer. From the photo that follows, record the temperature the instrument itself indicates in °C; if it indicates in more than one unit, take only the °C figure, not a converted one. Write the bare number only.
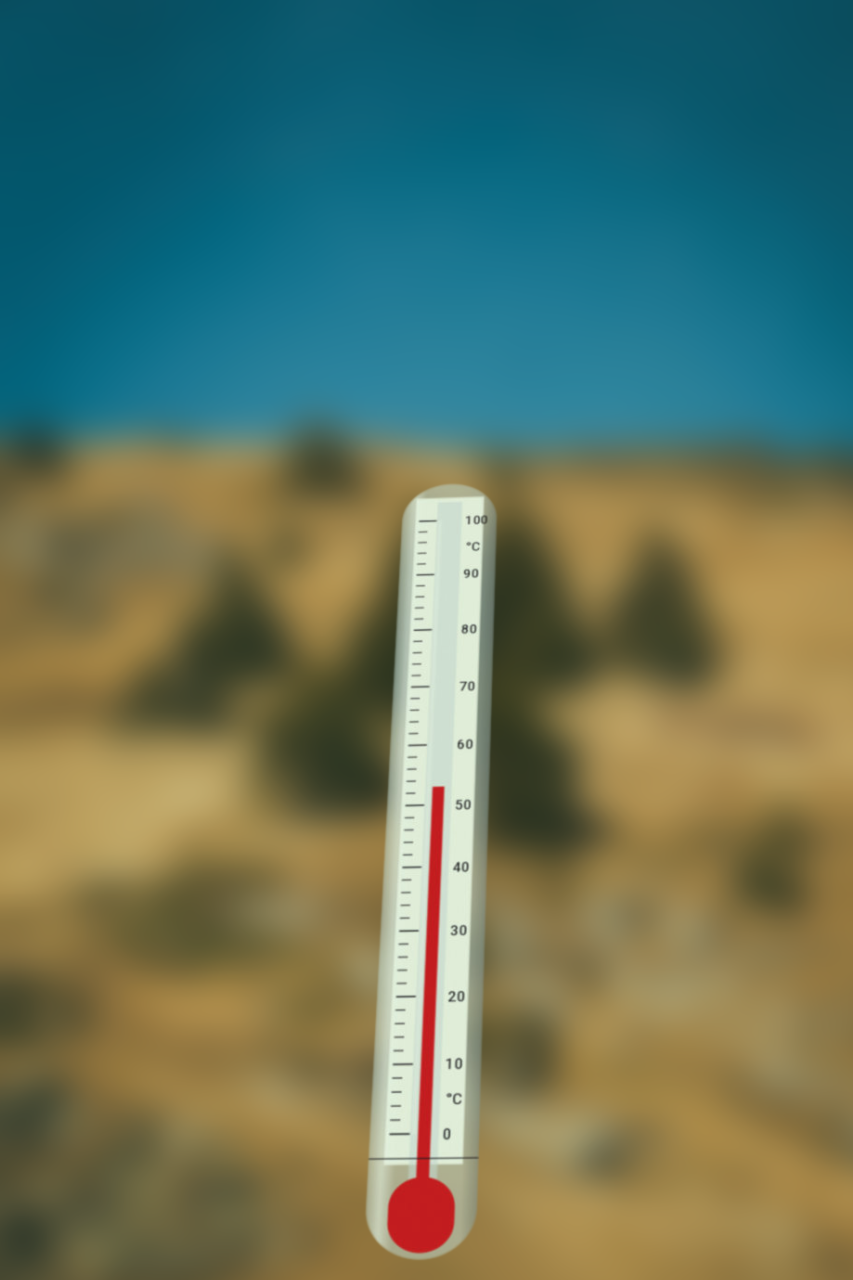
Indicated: 53
